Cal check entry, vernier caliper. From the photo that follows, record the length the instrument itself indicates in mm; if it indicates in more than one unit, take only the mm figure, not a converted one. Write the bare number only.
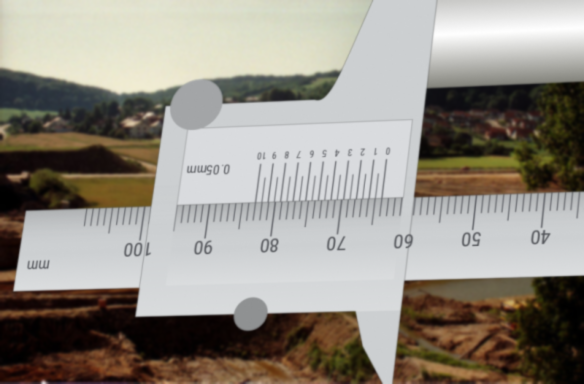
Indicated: 64.0
